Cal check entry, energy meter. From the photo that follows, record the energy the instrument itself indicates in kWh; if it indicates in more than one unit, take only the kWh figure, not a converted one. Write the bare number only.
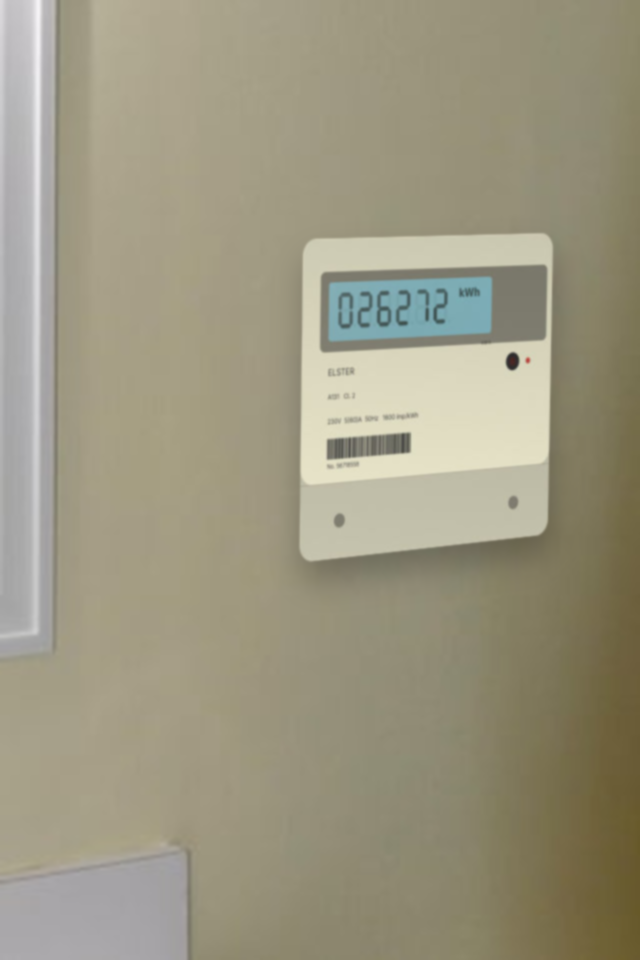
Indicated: 26272
